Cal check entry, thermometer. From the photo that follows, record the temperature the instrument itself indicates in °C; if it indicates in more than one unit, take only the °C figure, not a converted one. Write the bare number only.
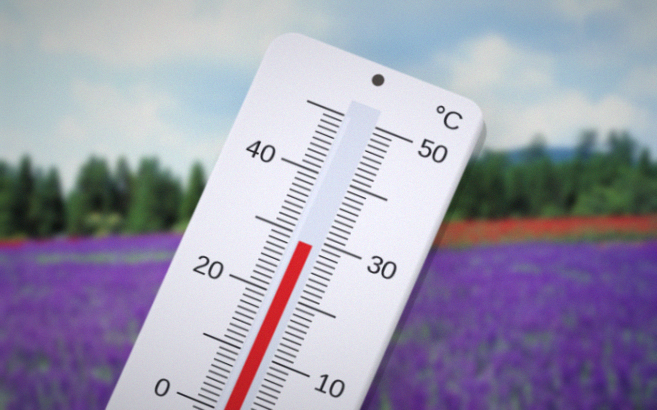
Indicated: 29
